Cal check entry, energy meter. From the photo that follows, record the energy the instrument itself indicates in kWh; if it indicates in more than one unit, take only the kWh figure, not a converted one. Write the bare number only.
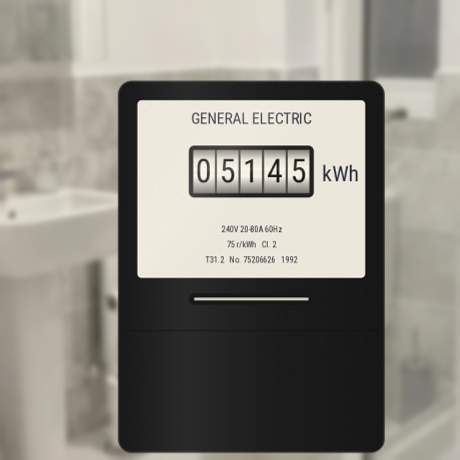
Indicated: 5145
